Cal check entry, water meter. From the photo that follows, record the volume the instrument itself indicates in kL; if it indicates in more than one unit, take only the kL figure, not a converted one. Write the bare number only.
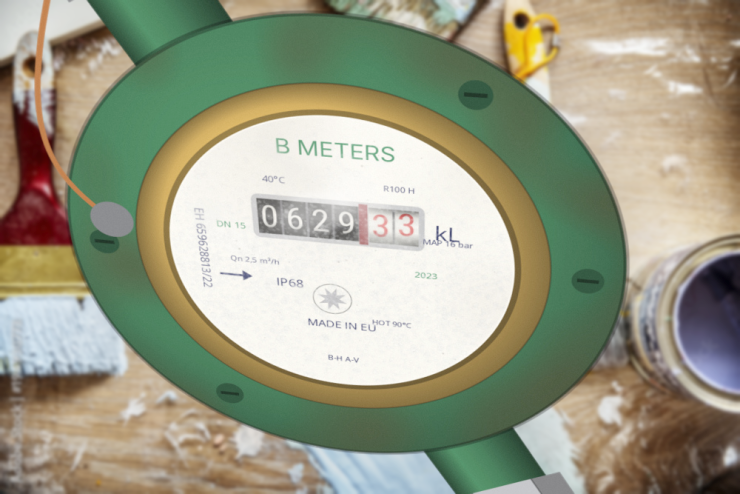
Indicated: 629.33
